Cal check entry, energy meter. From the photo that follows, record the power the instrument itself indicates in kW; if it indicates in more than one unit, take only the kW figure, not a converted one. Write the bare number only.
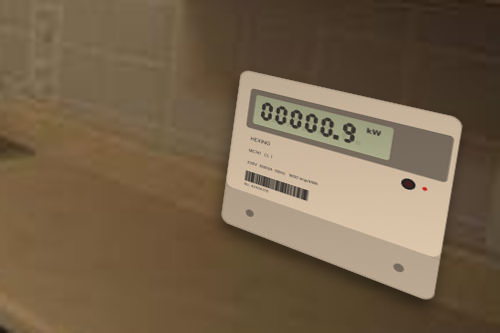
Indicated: 0.9
